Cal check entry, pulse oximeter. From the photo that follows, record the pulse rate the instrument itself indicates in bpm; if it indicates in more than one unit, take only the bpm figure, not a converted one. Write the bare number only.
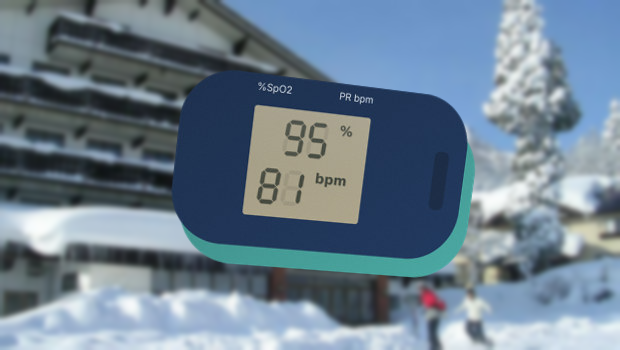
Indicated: 81
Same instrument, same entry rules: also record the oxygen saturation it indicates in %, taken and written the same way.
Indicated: 95
